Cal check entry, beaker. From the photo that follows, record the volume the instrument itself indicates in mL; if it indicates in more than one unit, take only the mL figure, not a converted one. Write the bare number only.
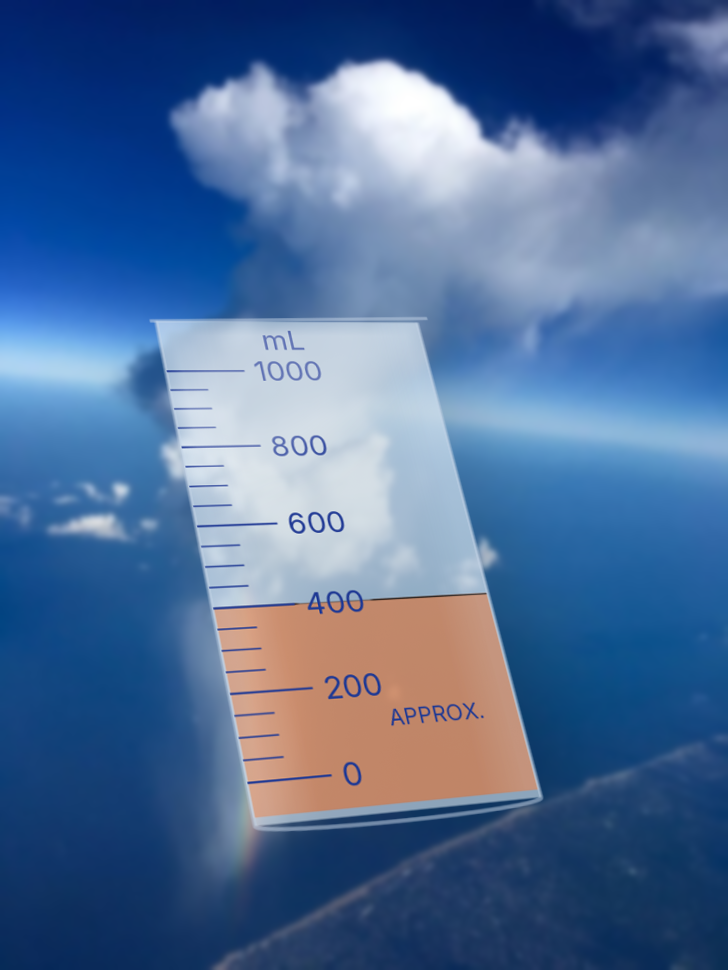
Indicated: 400
